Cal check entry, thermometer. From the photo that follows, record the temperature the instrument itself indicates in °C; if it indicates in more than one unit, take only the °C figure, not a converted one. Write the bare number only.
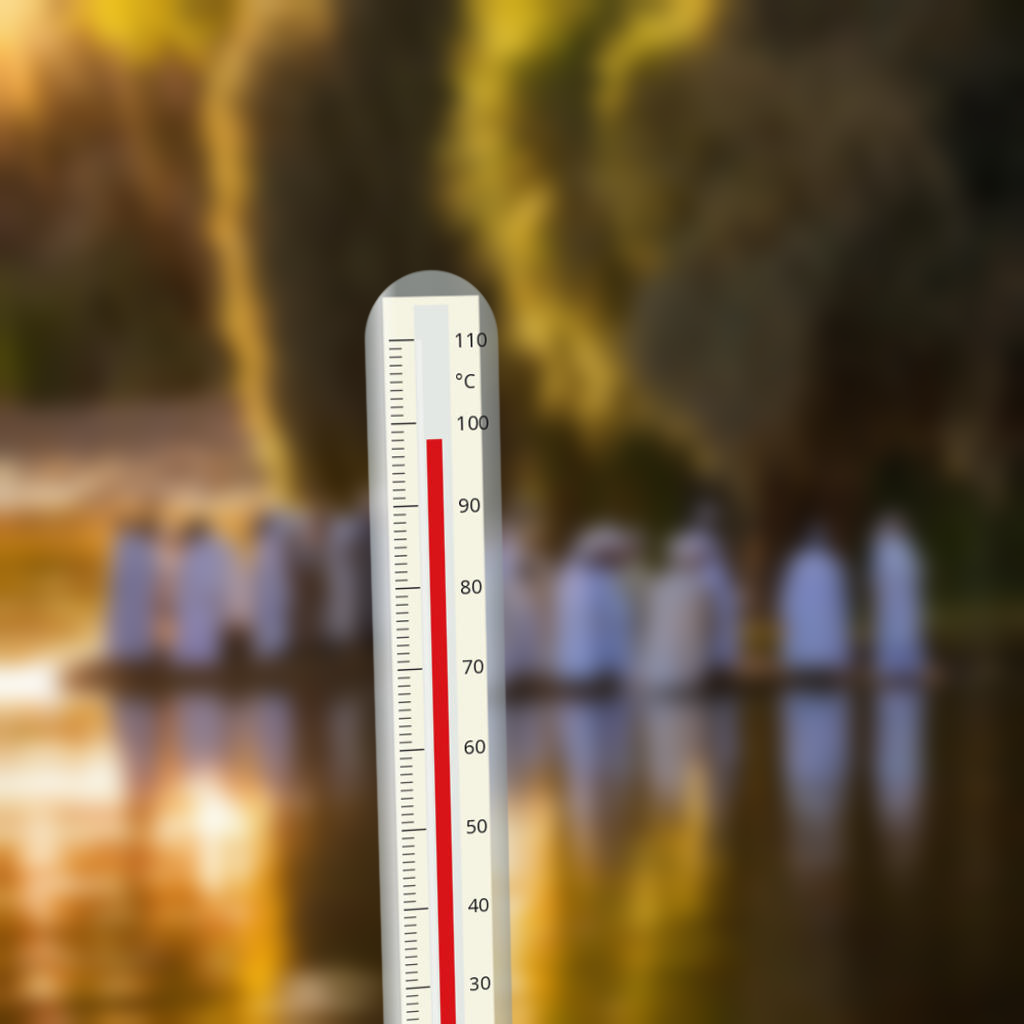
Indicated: 98
